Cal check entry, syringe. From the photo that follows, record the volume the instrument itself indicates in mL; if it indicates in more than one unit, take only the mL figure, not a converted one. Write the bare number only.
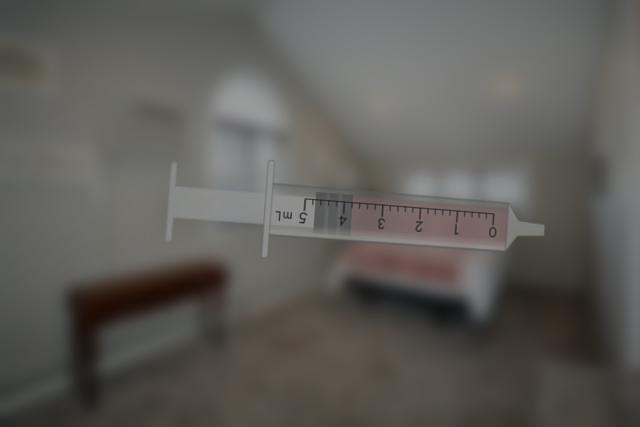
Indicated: 3.8
